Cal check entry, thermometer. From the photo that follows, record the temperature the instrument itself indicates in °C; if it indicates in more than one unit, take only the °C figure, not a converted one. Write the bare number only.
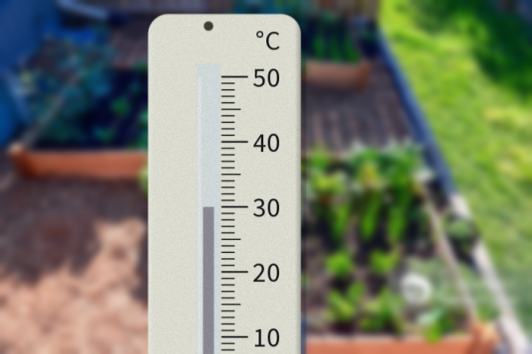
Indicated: 30
